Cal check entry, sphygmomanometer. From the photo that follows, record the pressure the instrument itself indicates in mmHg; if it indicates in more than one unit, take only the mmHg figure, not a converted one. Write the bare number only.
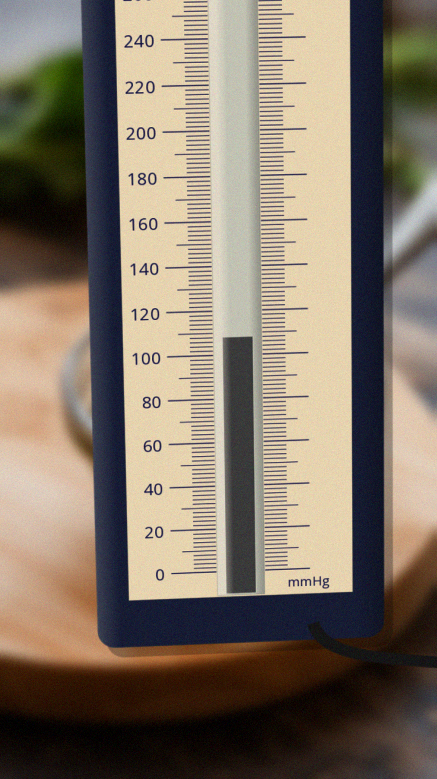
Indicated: 108
